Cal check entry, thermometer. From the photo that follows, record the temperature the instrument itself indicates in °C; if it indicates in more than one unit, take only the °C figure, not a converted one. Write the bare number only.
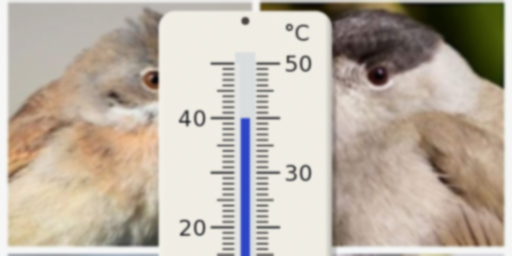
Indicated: 40
